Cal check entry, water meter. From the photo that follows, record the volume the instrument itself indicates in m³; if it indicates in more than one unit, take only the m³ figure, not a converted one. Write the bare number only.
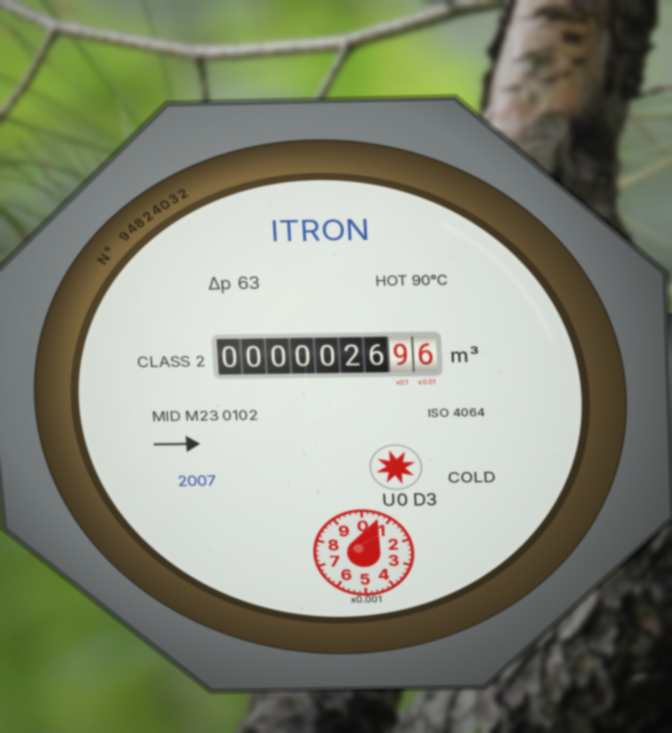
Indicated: 26.960
